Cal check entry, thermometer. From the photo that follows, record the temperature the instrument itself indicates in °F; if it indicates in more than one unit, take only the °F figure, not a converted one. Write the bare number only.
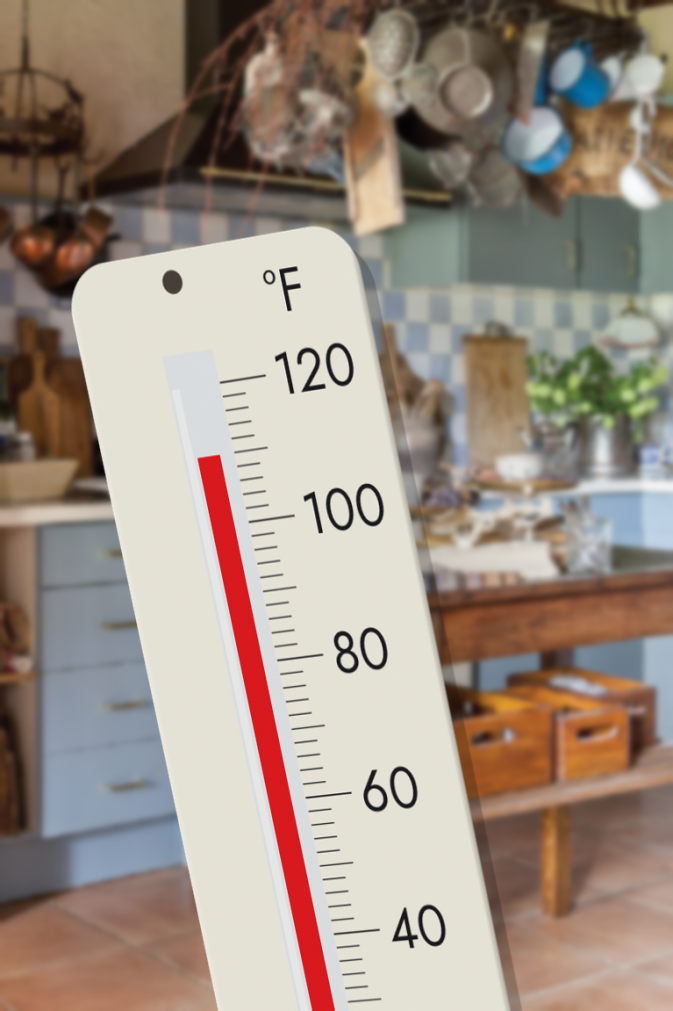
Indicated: 110
